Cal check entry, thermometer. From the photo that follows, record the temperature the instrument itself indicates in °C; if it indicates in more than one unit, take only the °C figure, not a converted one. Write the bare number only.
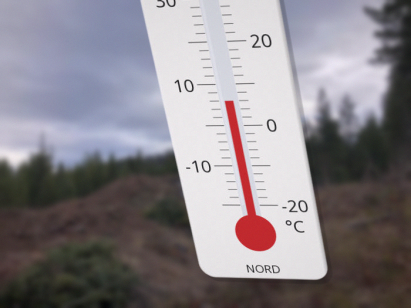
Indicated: 6
